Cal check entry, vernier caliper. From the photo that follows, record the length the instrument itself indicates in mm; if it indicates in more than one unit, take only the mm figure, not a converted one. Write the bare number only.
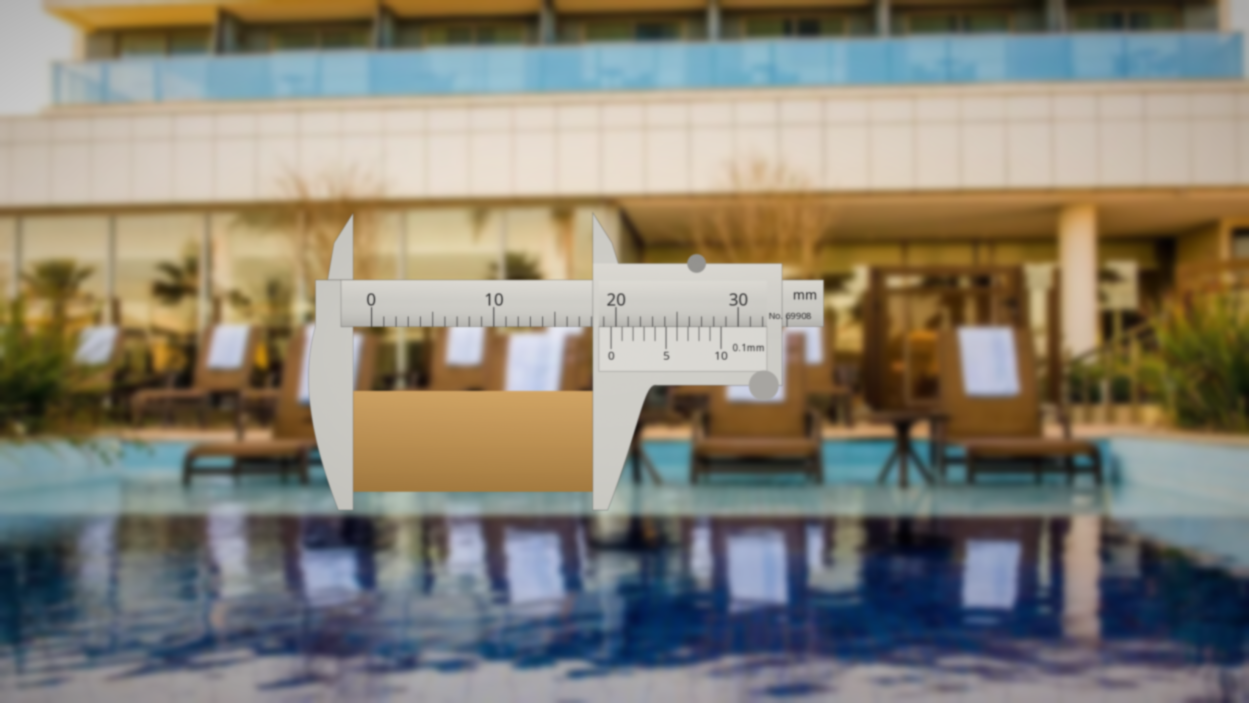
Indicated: 19.6
